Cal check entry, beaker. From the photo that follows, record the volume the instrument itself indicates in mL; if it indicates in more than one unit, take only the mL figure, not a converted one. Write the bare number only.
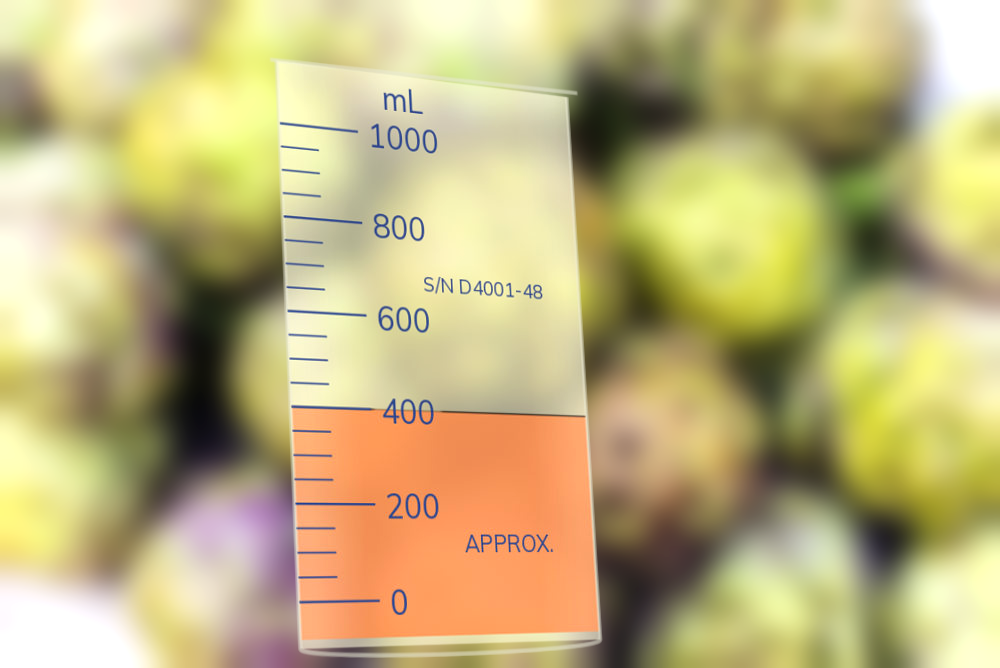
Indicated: 400
